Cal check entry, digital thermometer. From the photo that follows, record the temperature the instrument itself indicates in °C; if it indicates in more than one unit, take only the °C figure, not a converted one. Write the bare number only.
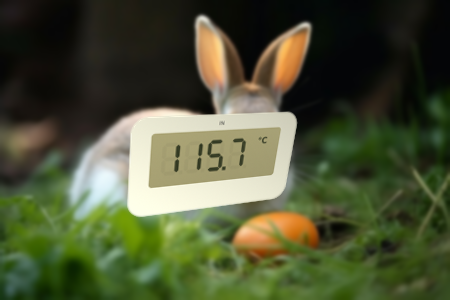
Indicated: 115.7
